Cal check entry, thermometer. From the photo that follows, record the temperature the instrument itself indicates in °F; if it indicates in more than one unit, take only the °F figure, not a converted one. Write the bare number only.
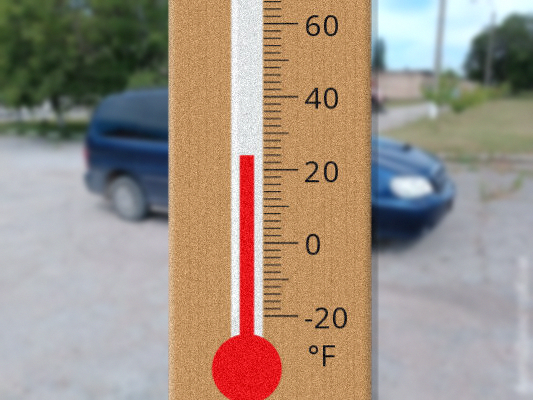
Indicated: 24
